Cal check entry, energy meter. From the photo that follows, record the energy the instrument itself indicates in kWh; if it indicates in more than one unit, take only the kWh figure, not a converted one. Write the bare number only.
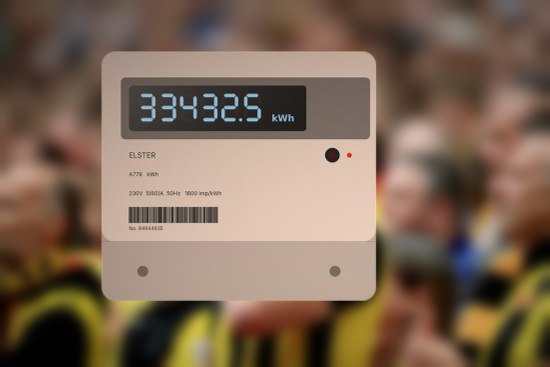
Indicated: 33432.5
